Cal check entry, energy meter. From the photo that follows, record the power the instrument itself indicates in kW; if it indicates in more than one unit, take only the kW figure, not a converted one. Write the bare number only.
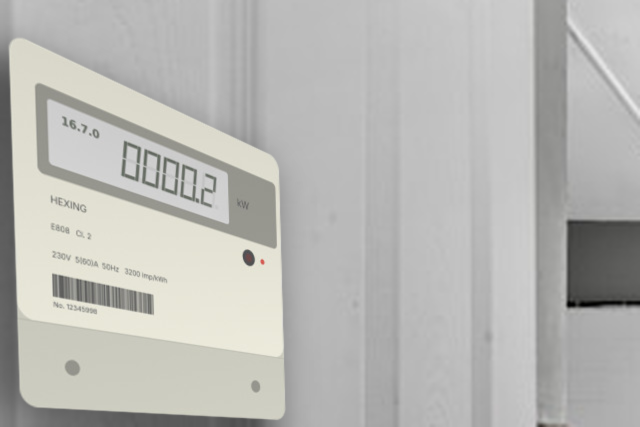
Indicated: 0.2
